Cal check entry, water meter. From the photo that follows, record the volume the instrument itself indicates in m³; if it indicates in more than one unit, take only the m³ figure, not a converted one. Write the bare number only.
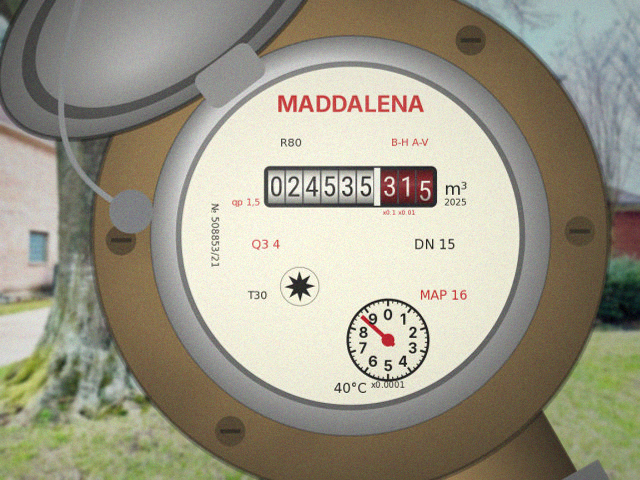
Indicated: 24535.3148
